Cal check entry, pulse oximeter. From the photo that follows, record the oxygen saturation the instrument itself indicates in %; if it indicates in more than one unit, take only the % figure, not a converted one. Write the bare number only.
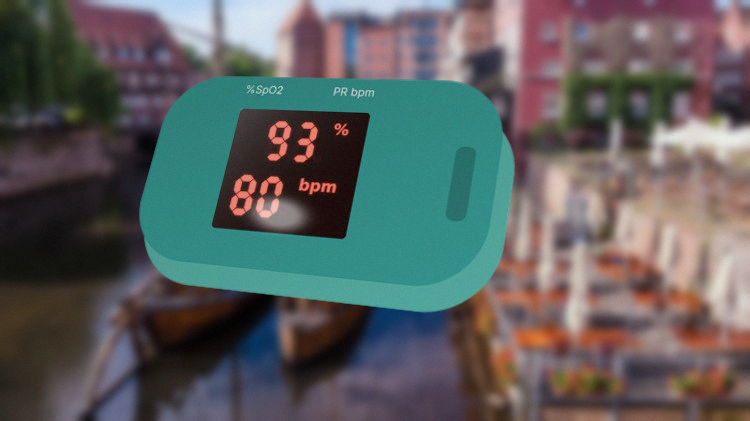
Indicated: 93
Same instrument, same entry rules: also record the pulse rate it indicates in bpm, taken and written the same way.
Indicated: 80
